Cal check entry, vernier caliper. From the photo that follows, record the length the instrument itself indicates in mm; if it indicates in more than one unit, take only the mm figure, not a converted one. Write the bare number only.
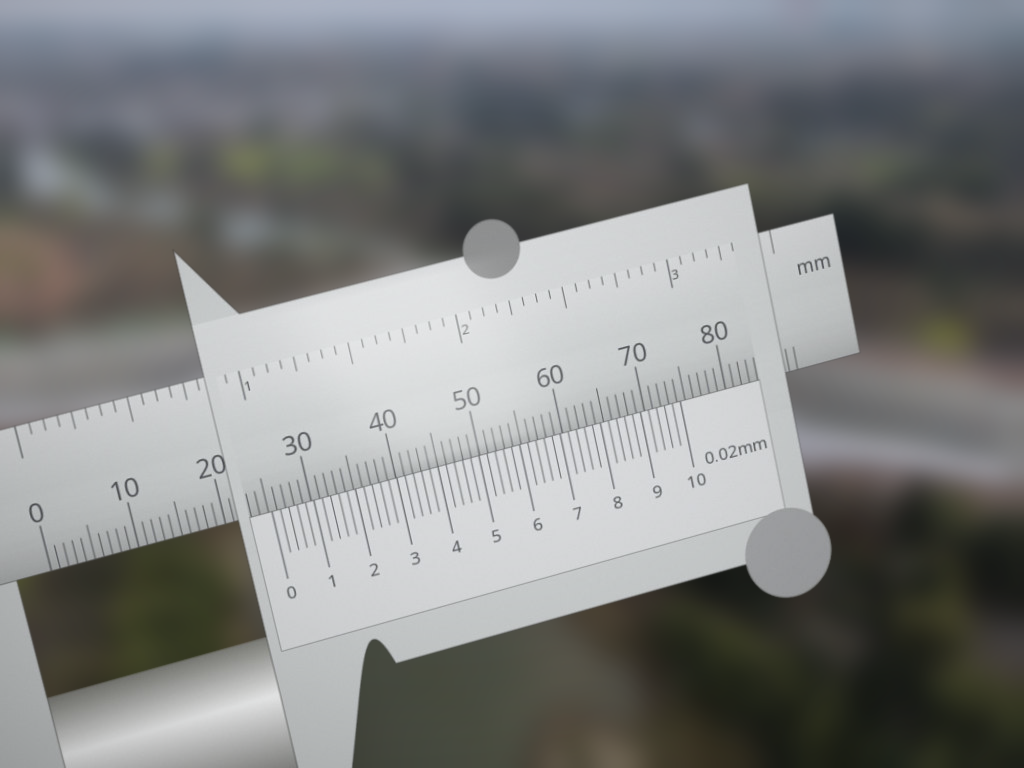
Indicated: 25.4
